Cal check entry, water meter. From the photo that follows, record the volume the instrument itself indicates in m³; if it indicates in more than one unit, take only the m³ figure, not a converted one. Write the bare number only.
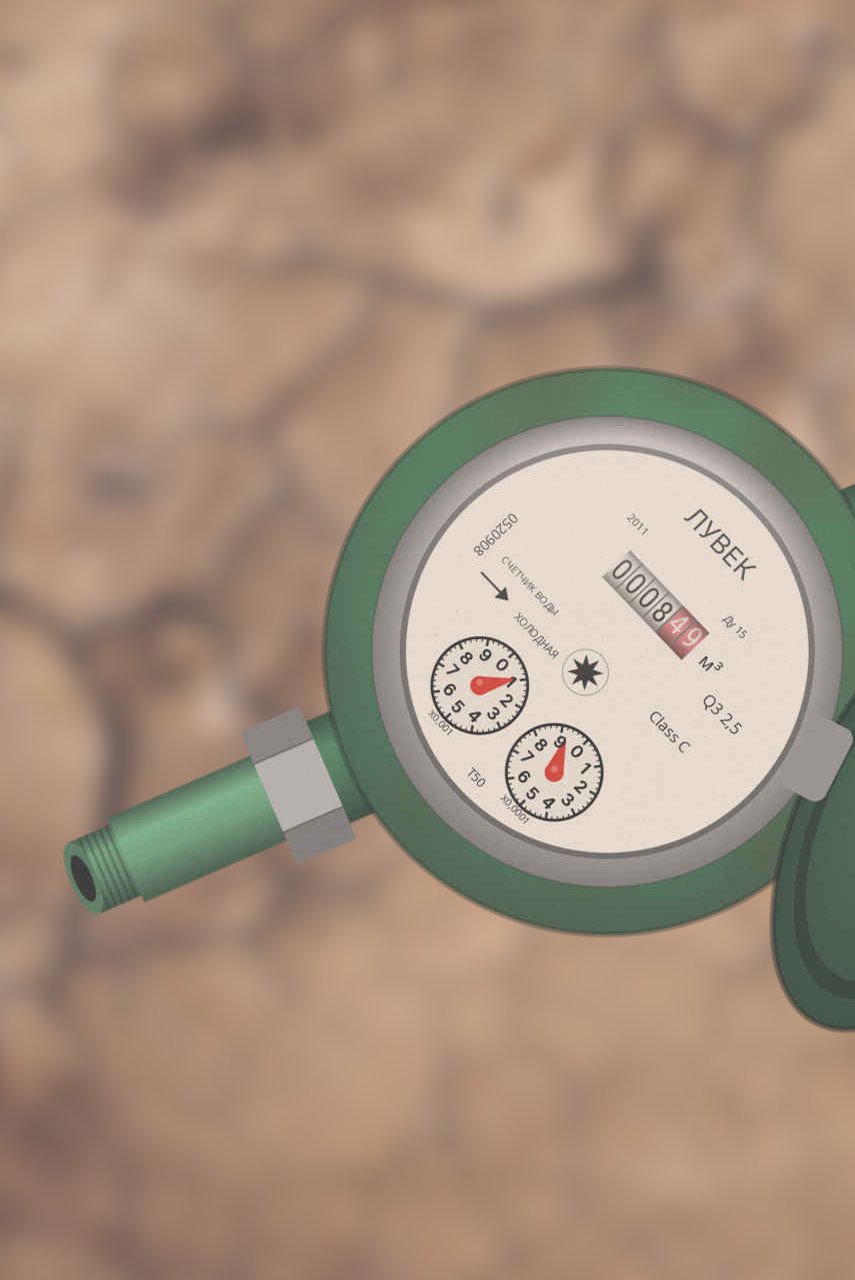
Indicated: 8.4909
